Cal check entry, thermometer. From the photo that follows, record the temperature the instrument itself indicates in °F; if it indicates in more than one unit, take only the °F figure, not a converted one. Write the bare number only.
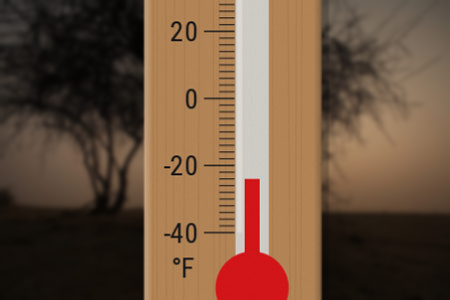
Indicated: -24
